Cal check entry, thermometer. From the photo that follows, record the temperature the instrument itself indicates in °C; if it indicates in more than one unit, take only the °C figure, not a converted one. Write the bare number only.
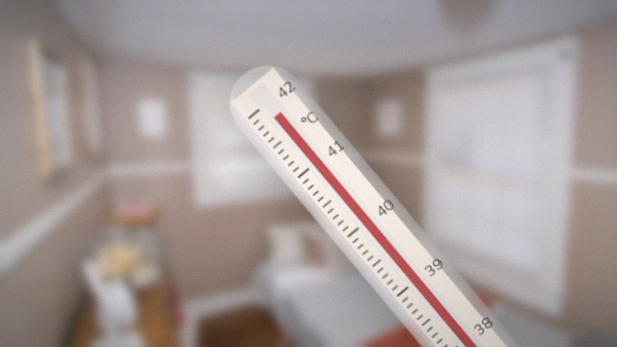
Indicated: 41.8
